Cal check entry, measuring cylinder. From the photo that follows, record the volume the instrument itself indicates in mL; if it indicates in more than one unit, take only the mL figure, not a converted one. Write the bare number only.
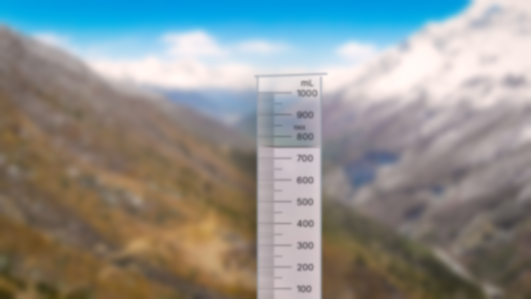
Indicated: 750
